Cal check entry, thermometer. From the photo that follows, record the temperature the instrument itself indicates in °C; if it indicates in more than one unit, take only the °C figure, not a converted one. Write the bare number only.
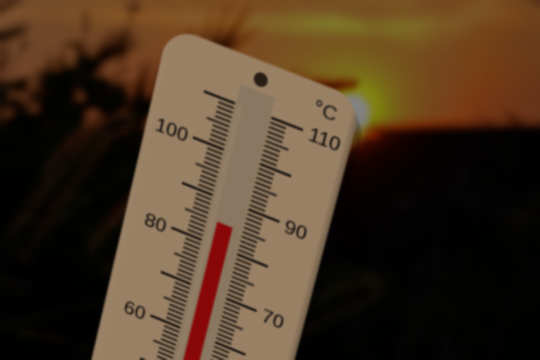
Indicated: 85
